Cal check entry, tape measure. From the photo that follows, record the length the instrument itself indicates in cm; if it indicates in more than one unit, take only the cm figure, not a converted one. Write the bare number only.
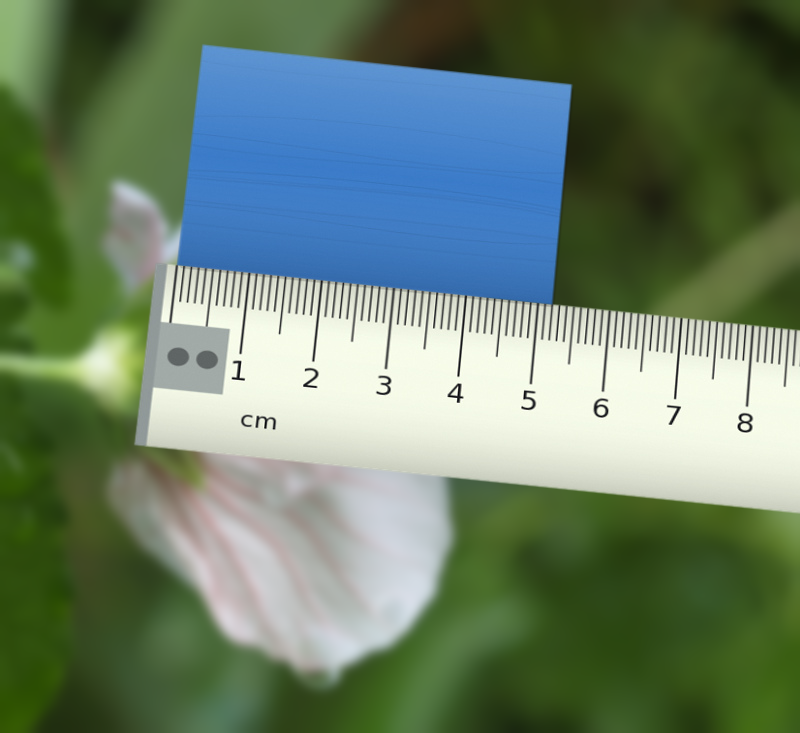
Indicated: 5.2
